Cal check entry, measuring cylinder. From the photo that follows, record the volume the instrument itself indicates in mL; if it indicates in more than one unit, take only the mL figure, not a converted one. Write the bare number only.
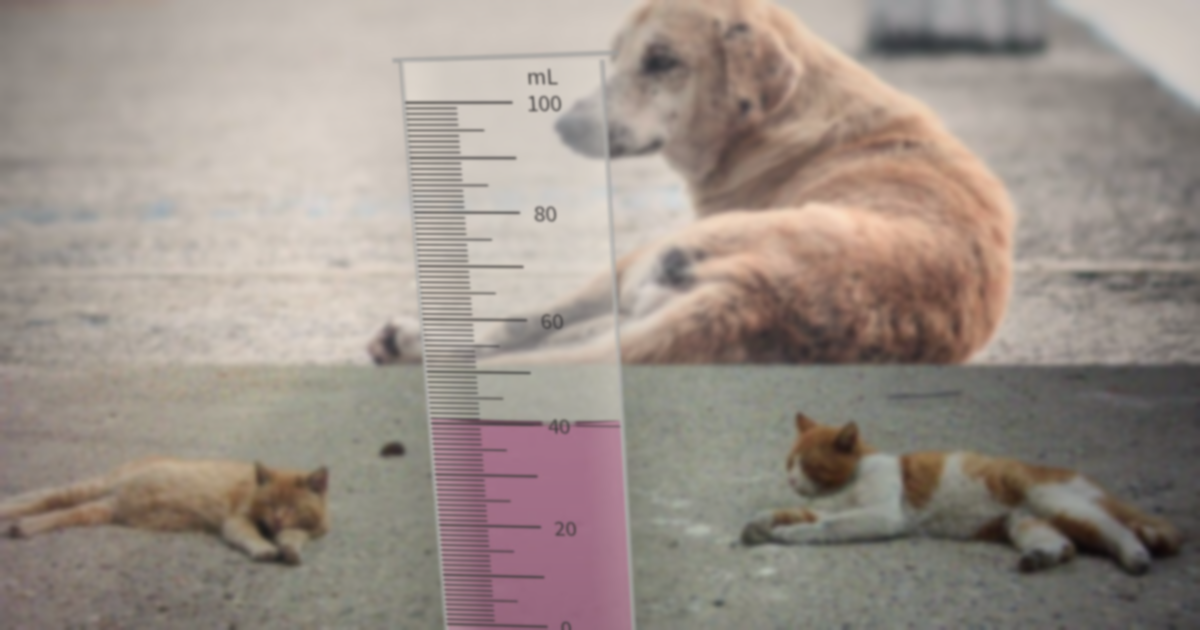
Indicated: 40
